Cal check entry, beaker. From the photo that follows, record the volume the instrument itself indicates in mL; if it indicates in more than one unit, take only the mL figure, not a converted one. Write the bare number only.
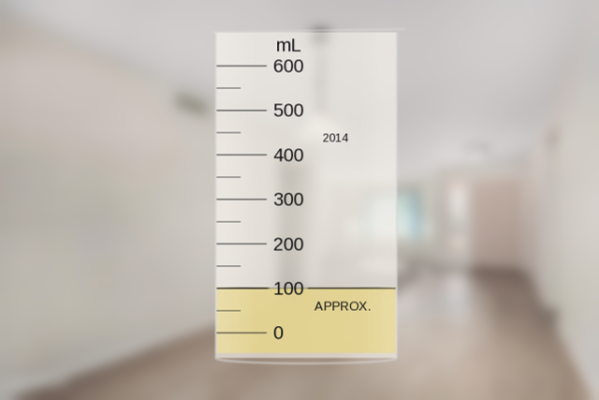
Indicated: 100
